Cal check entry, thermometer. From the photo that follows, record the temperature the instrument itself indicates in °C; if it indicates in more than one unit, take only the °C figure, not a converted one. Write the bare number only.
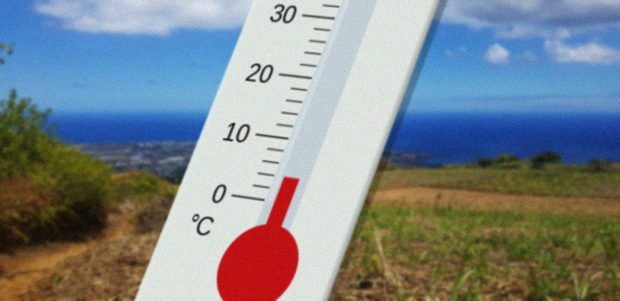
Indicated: 4
